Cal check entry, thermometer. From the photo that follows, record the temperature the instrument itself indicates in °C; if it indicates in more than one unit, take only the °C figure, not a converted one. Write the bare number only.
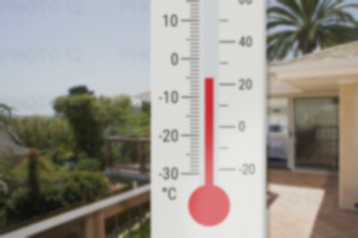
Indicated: -5
